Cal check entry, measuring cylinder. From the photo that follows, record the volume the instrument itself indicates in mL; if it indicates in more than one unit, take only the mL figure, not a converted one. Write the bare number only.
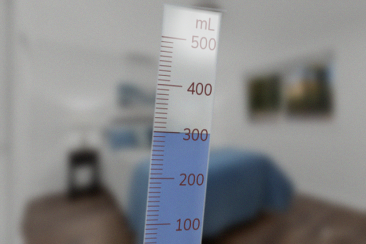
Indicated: 300
